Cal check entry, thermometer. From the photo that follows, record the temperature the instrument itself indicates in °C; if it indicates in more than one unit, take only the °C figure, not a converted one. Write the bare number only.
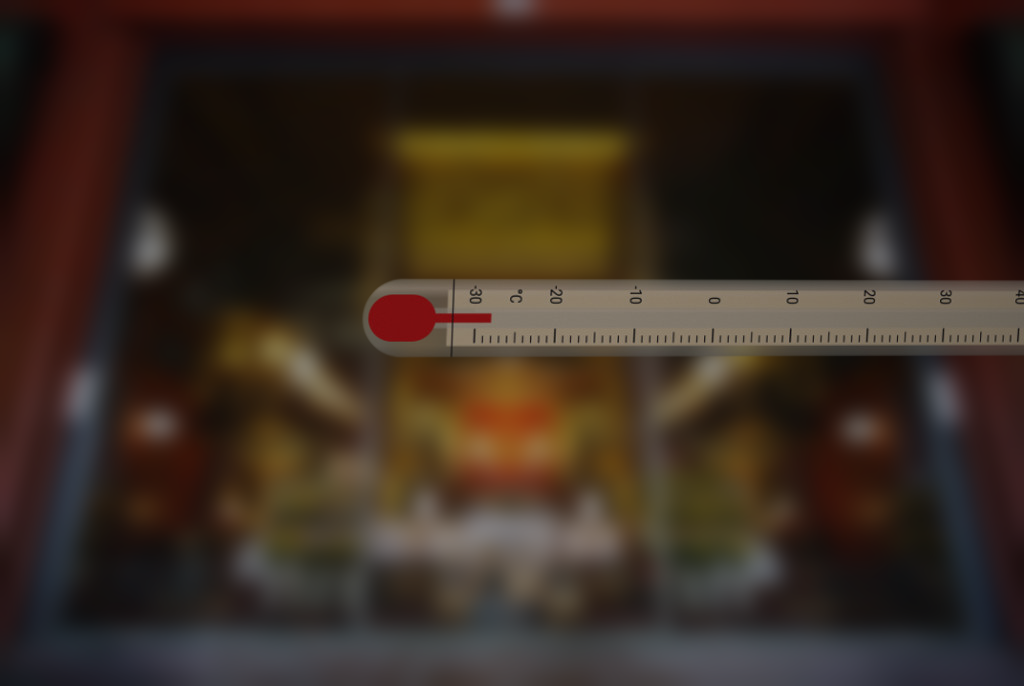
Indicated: -28
